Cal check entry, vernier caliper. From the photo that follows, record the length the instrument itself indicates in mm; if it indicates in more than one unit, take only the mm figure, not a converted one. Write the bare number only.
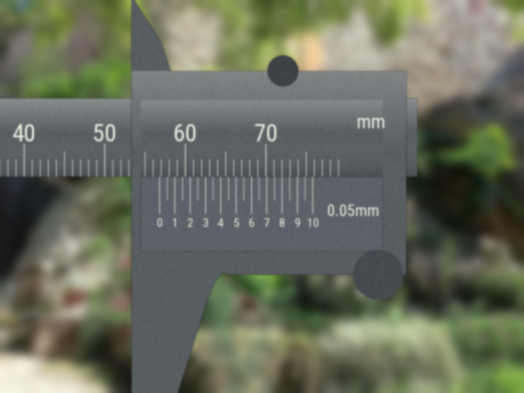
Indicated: 56.8
